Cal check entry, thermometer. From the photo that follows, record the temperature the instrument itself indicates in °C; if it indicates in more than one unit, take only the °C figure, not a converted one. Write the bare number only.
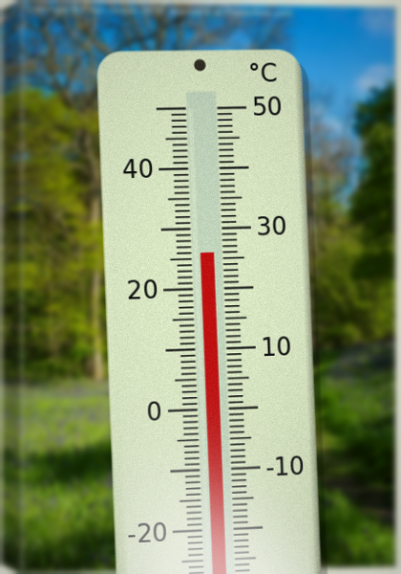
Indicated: 26
